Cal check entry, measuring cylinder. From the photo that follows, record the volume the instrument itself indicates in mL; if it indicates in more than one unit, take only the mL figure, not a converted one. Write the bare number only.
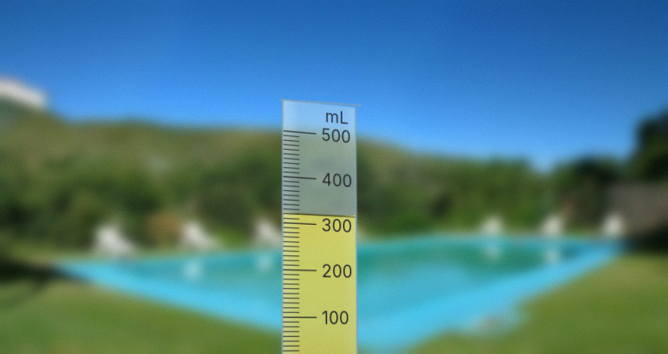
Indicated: 320
